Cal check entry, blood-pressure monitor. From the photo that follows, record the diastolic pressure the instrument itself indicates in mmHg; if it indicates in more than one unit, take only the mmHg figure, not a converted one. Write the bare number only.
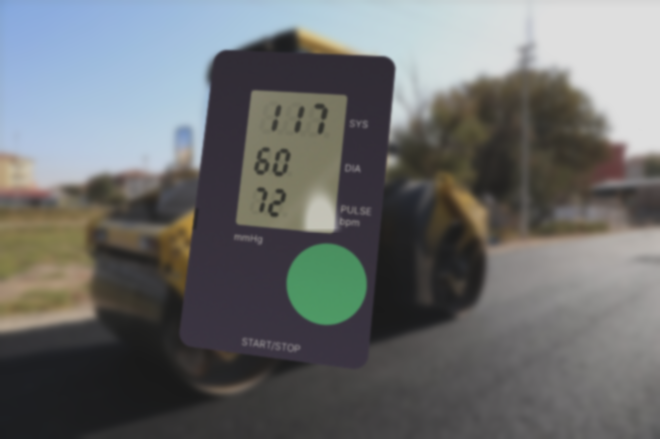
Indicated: 60
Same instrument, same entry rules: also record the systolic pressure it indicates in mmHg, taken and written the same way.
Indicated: 117
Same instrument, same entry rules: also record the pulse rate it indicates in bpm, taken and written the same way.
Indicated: 72
